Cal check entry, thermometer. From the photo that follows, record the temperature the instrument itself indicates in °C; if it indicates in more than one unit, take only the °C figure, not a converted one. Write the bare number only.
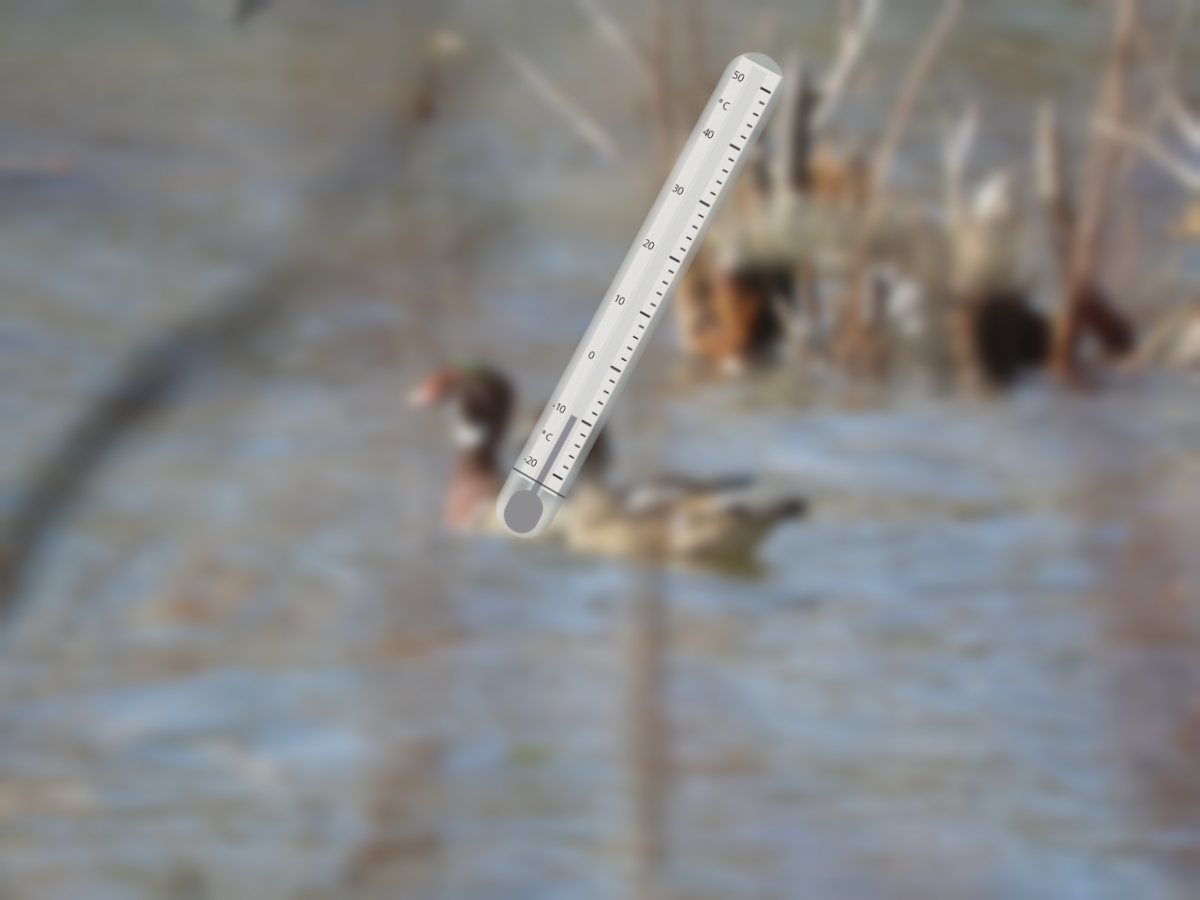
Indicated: -10
